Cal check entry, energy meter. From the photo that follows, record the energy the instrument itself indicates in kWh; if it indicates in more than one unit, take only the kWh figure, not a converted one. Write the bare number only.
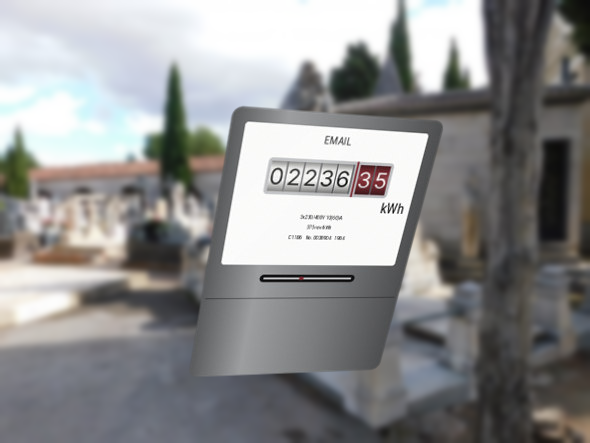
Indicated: 2236.35
